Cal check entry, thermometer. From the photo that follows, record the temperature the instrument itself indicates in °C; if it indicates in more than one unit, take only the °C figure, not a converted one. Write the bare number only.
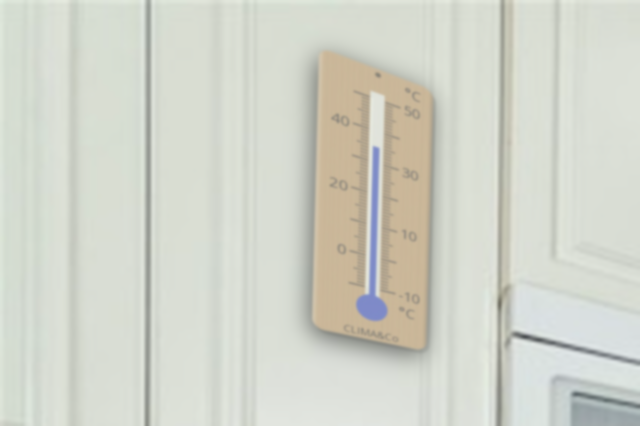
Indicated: 35
